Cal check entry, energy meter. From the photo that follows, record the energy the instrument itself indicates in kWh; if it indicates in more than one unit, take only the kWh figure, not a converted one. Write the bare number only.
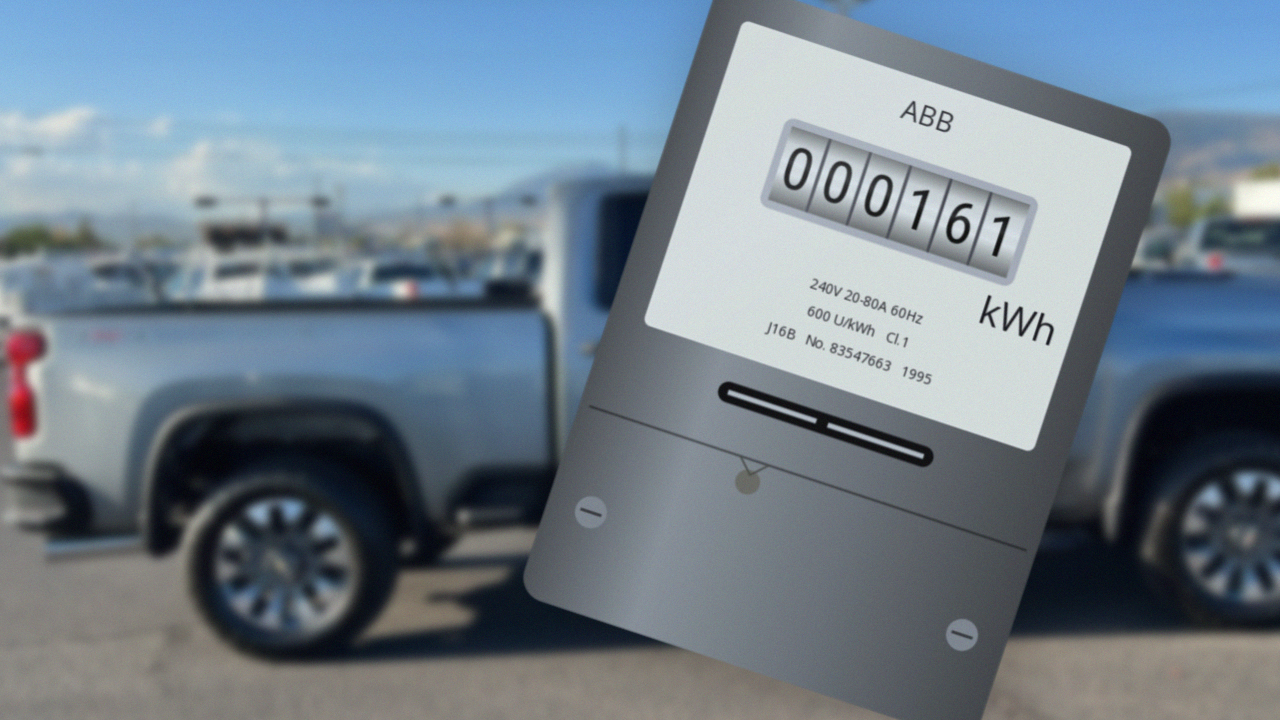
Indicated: 161
